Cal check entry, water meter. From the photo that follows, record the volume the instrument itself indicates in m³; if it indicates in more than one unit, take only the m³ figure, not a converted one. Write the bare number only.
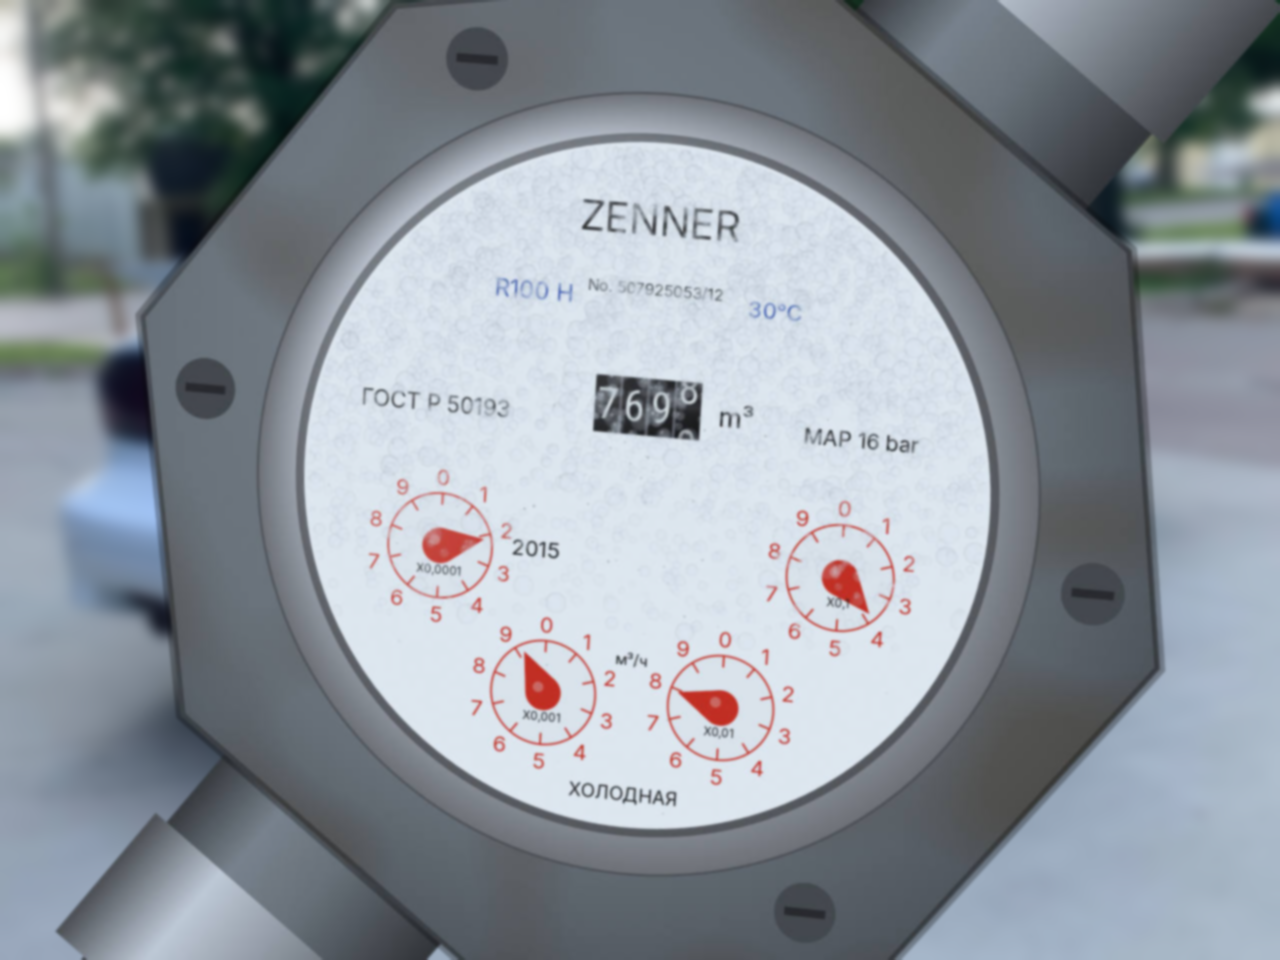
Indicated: 7698.3792
